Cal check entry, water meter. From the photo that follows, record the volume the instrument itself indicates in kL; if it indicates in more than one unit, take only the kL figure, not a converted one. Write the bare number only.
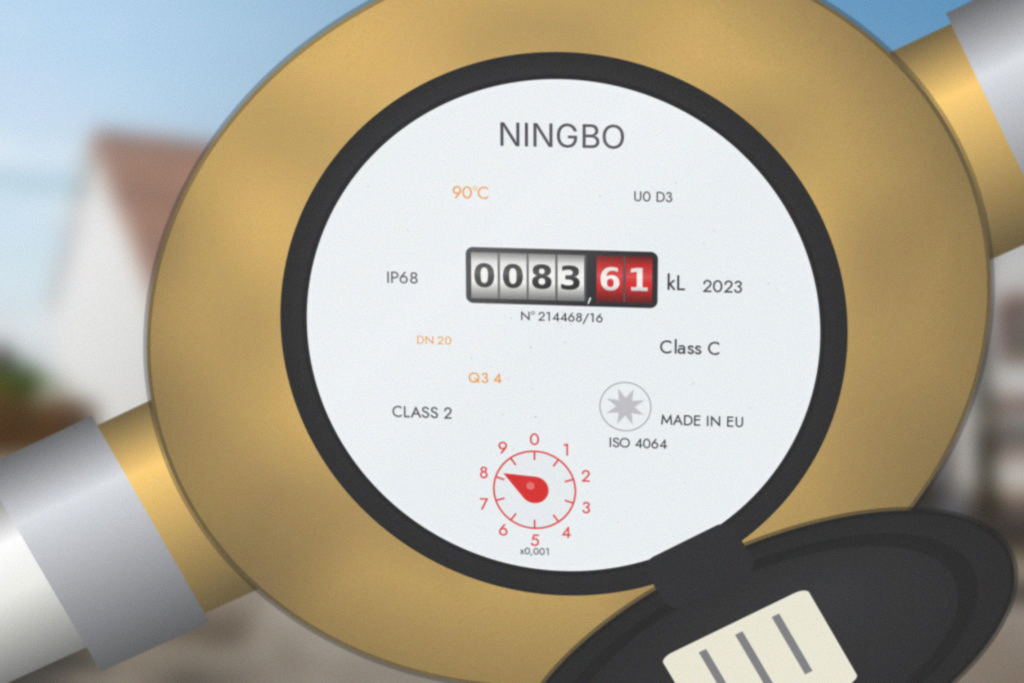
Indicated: 83.618
